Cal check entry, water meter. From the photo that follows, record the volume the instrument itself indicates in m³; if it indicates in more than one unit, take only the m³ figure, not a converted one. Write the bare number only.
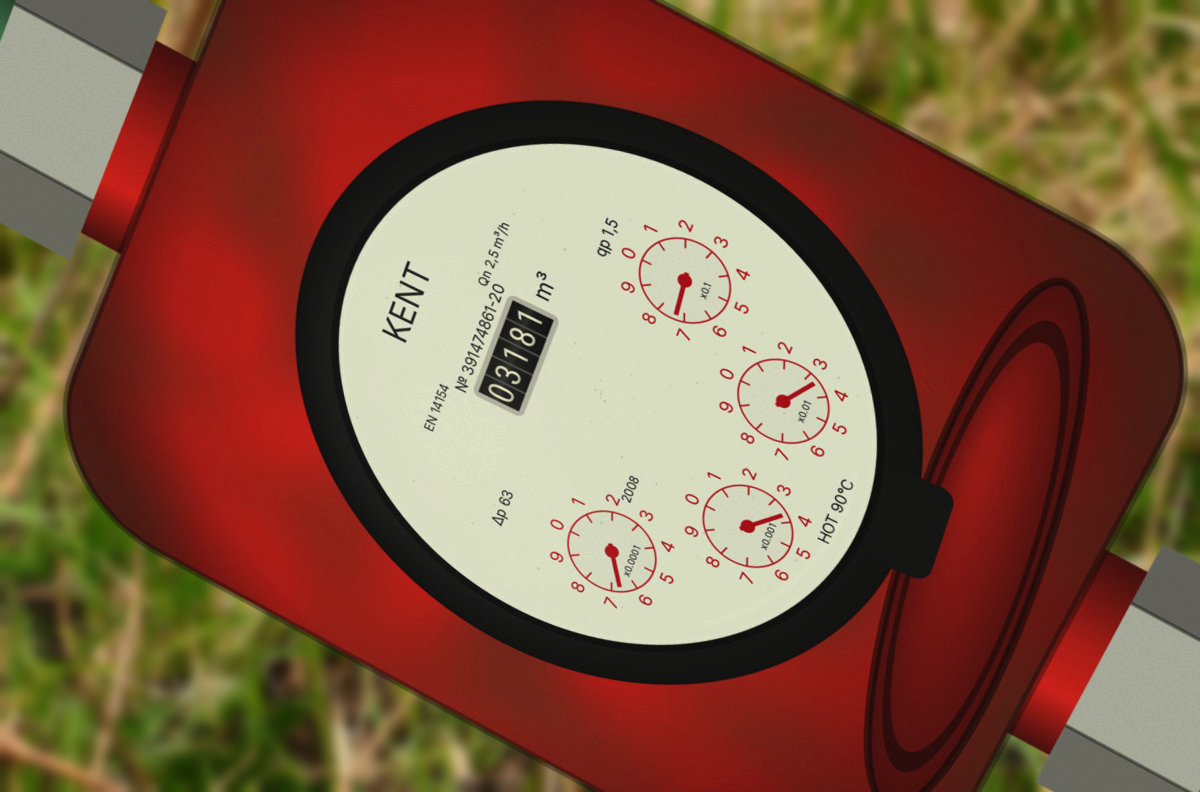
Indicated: 3181.7336
